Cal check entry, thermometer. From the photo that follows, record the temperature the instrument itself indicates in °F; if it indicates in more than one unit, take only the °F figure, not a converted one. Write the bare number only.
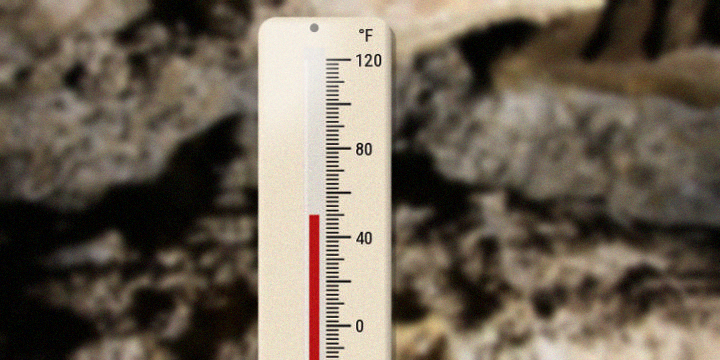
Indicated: 50
